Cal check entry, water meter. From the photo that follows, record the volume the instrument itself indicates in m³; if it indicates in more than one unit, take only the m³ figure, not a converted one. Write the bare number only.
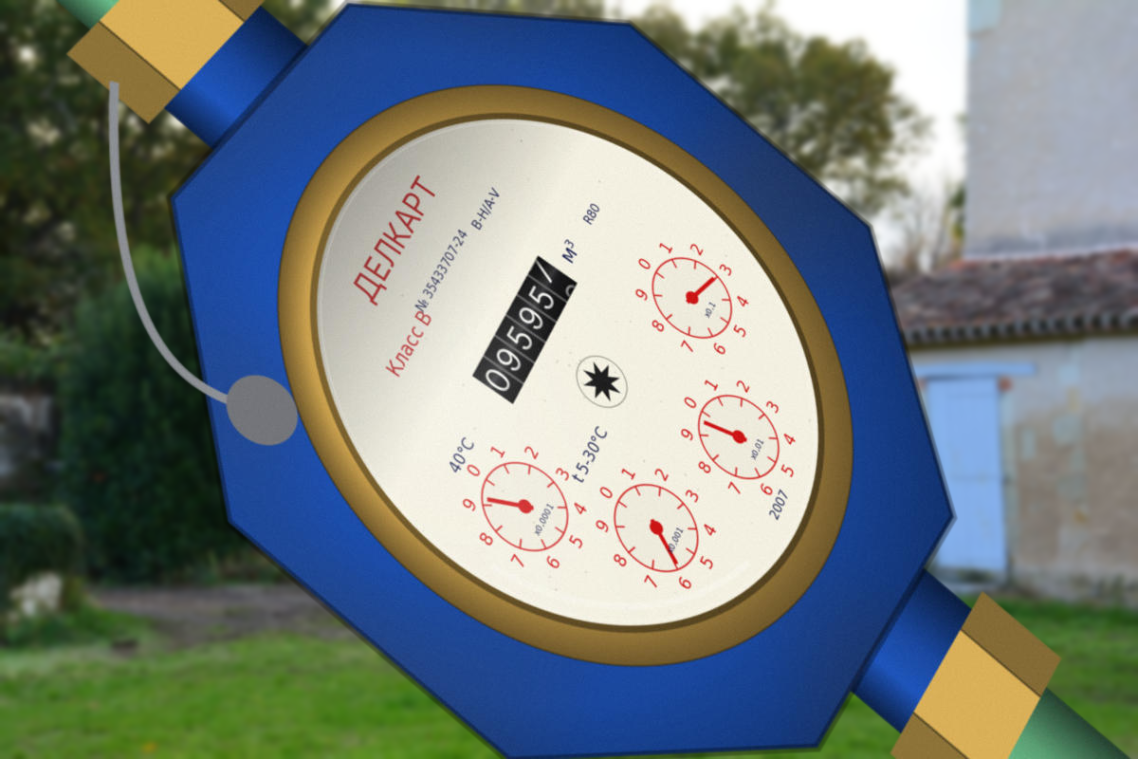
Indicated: 95957.2959
